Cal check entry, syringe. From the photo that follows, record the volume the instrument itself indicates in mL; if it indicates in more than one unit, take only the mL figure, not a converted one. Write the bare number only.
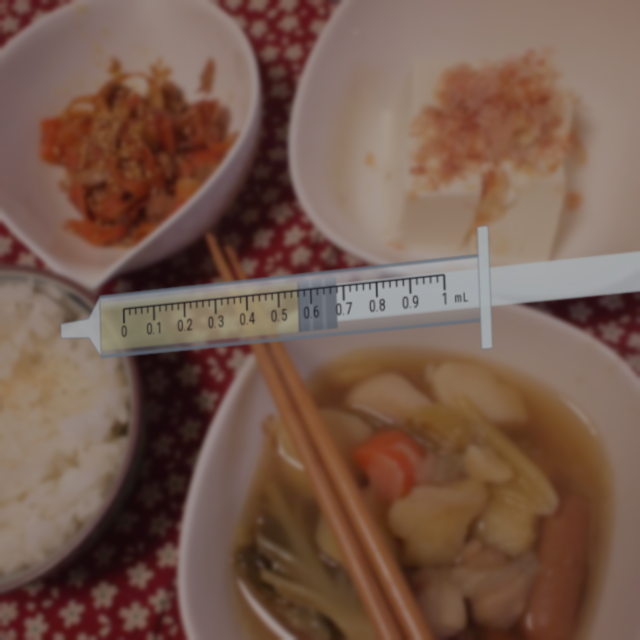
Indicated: 0.56
